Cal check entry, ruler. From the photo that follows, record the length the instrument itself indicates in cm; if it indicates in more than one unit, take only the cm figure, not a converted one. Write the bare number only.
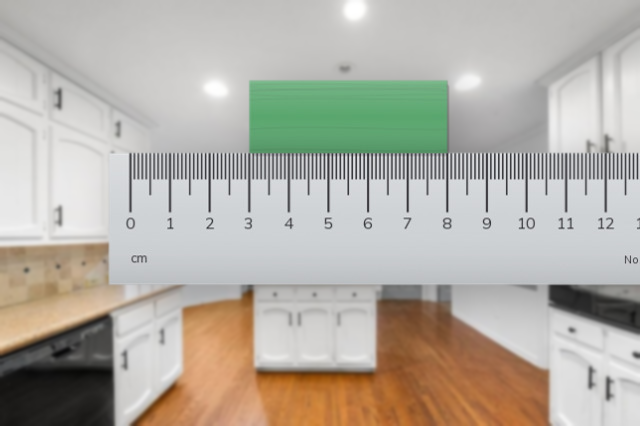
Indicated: 5
